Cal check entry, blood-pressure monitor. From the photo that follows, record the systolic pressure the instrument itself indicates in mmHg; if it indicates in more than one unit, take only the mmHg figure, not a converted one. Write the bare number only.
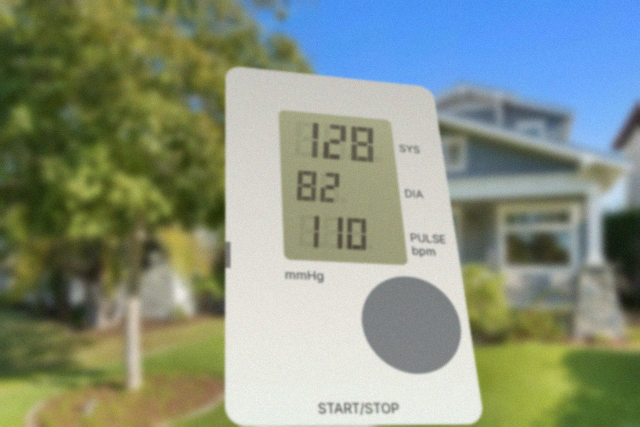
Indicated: 128
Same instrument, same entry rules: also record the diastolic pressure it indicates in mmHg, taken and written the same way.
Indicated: 82
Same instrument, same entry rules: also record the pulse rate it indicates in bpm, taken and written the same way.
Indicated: 110
